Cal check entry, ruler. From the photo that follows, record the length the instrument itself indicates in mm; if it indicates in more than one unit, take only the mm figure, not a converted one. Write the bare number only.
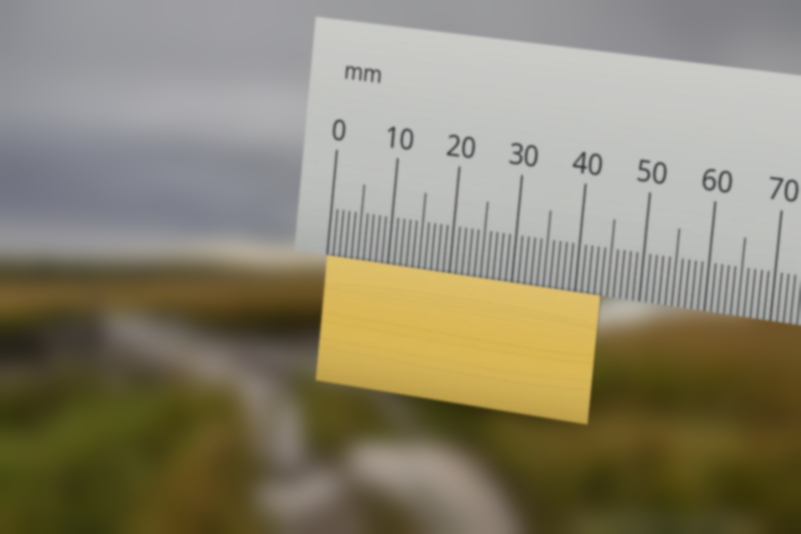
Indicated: 44
